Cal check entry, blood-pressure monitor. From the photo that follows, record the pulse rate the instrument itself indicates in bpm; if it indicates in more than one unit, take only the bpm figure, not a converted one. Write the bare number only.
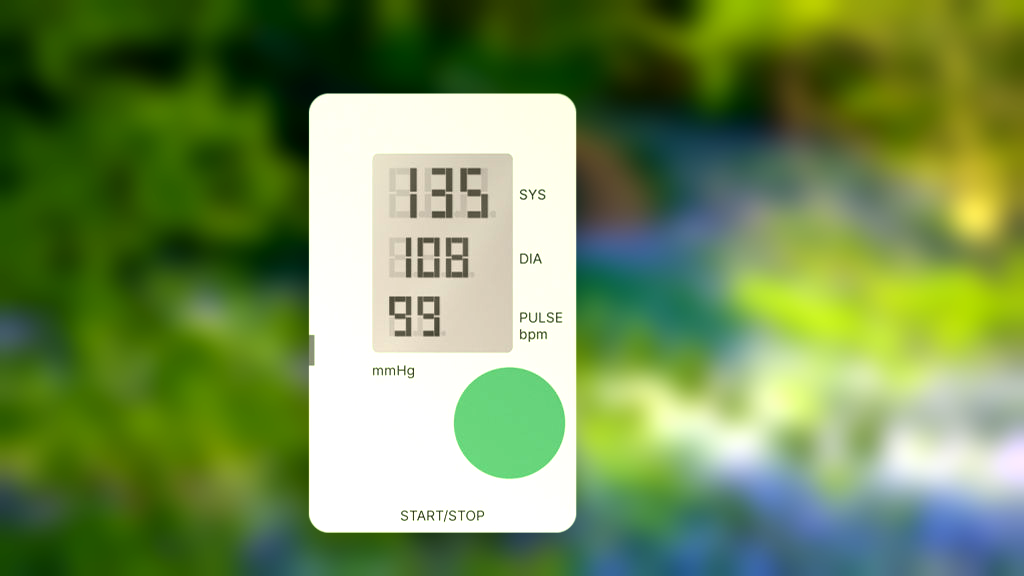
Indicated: 99
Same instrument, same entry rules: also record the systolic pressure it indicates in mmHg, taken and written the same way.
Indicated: 135
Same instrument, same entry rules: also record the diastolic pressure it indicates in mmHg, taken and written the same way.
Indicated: 108
